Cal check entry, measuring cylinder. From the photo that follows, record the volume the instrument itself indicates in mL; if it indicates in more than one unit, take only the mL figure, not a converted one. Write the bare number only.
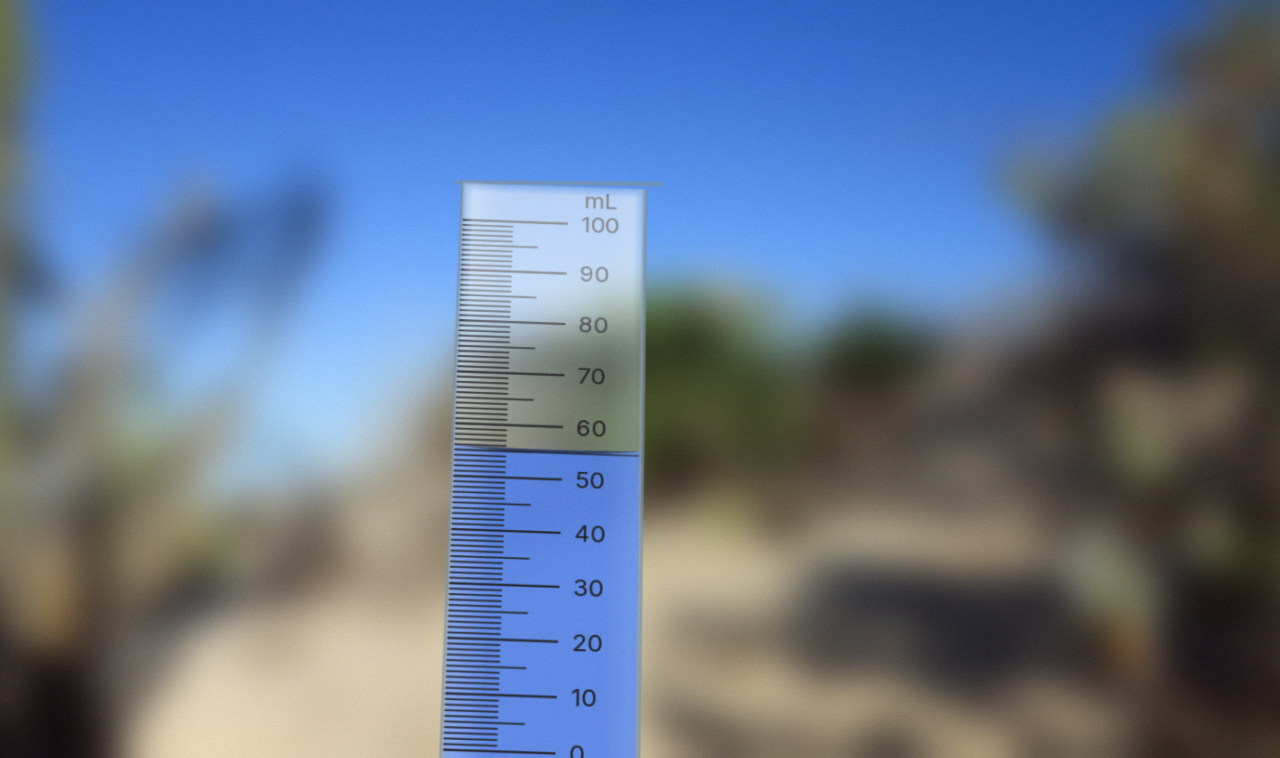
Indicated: 55
